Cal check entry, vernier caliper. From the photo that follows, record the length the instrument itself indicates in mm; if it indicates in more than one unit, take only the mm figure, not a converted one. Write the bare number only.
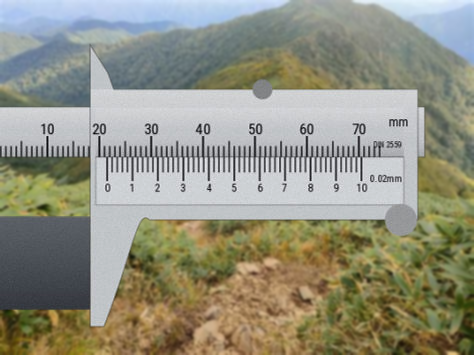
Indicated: 21.5
